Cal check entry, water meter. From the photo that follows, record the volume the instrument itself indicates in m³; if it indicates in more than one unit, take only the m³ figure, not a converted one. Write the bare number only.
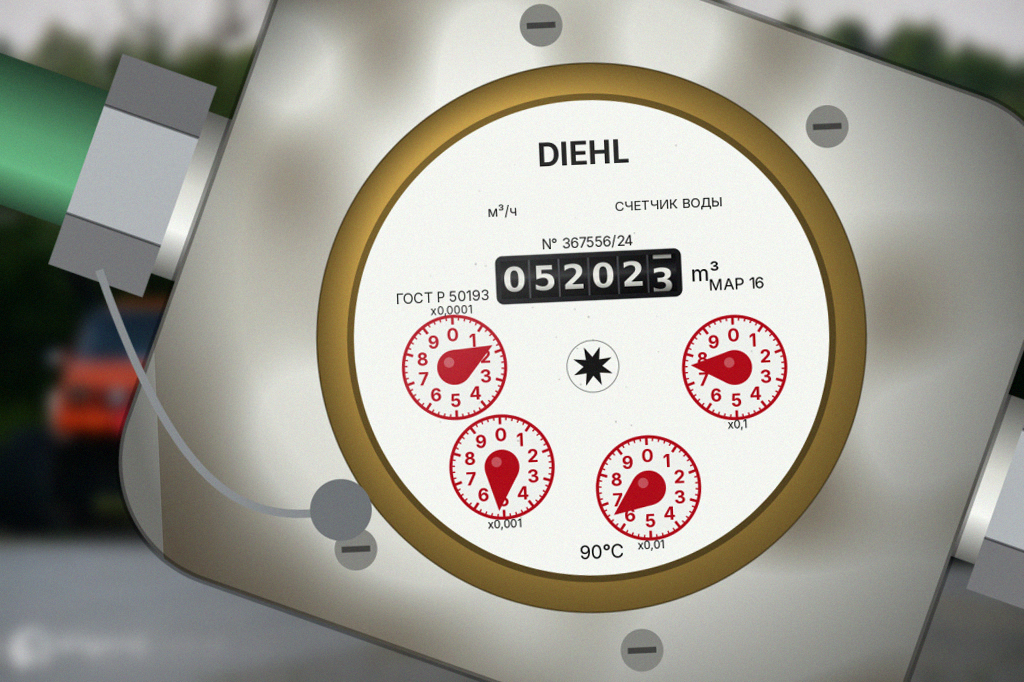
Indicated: 52022.7651
